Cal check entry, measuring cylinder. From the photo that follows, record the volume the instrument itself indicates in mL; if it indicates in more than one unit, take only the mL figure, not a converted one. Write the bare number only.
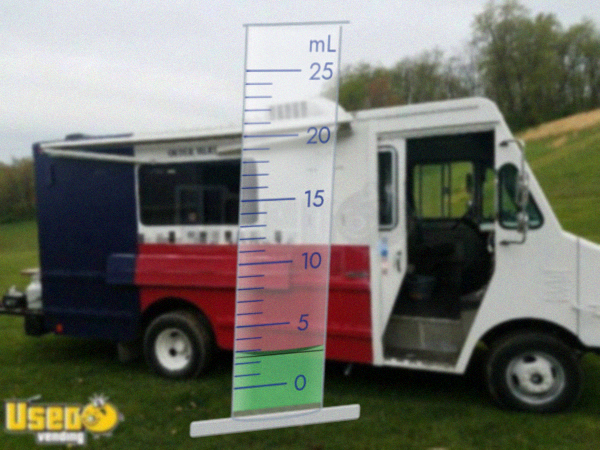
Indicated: 2.5
